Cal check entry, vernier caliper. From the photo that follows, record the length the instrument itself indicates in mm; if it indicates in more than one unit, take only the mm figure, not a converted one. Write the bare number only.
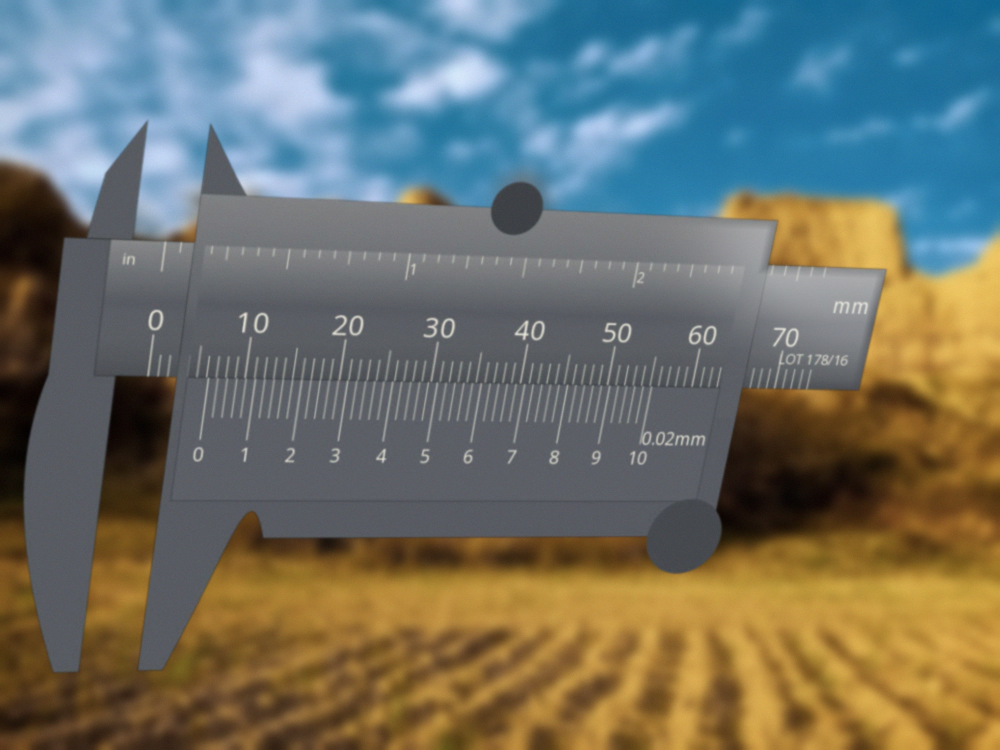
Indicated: 6.2
